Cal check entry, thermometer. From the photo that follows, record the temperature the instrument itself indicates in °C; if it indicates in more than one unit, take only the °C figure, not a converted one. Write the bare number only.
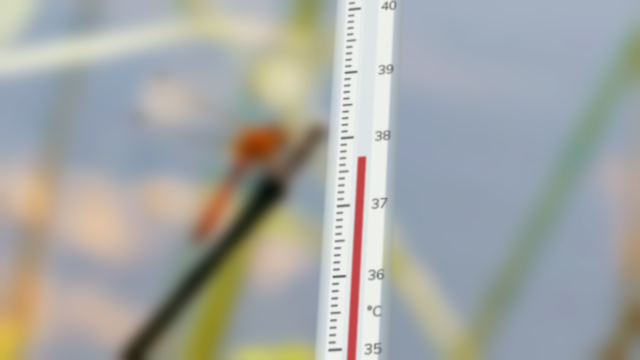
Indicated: 37.7
